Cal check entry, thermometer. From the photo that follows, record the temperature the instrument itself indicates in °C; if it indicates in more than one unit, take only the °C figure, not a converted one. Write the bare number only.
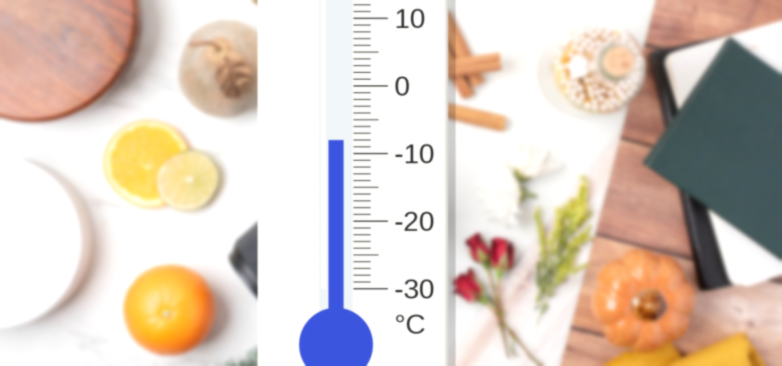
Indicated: -8
